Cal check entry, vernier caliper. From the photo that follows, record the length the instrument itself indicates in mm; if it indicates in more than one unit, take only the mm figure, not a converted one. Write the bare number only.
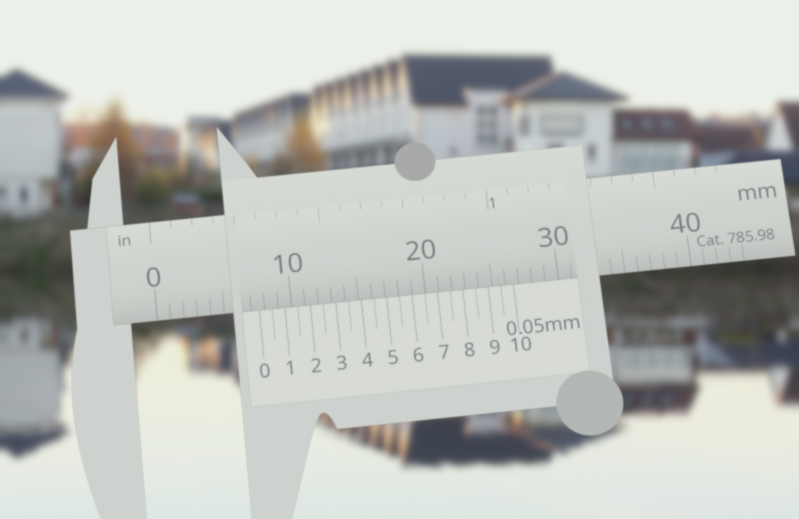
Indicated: 7.6
